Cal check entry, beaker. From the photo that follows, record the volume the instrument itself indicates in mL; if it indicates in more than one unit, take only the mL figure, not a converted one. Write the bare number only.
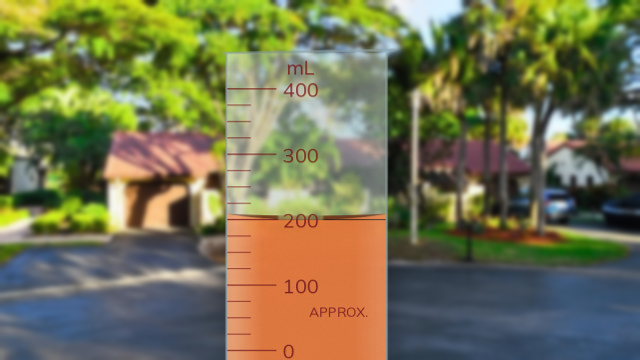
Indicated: 200
